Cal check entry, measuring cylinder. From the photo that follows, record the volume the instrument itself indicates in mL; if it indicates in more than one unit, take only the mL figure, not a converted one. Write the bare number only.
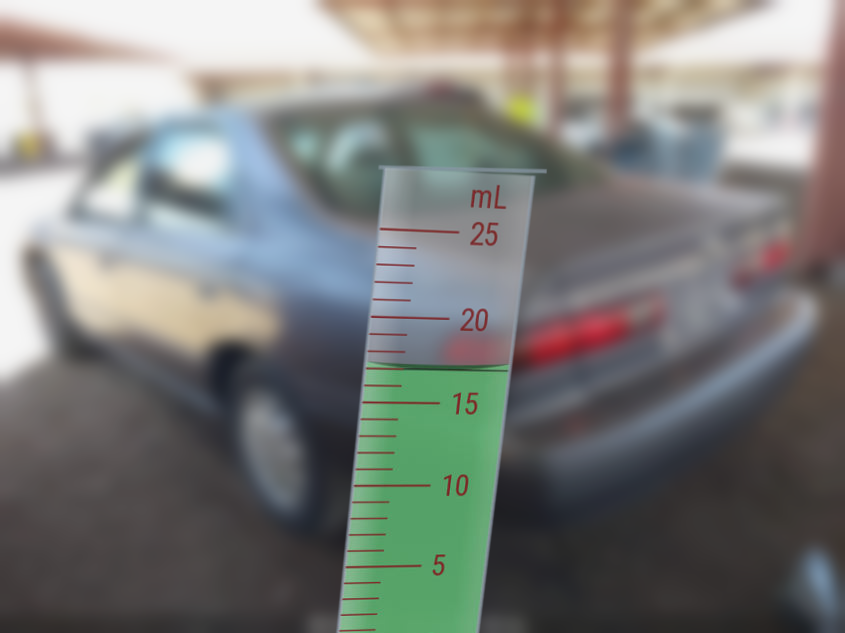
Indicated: 17
